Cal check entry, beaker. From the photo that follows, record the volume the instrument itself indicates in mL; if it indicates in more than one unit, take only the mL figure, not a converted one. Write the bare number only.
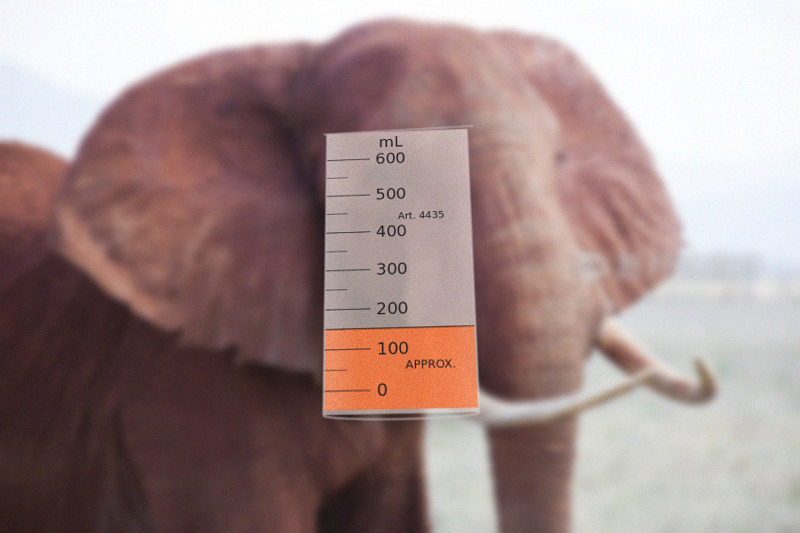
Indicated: 150
